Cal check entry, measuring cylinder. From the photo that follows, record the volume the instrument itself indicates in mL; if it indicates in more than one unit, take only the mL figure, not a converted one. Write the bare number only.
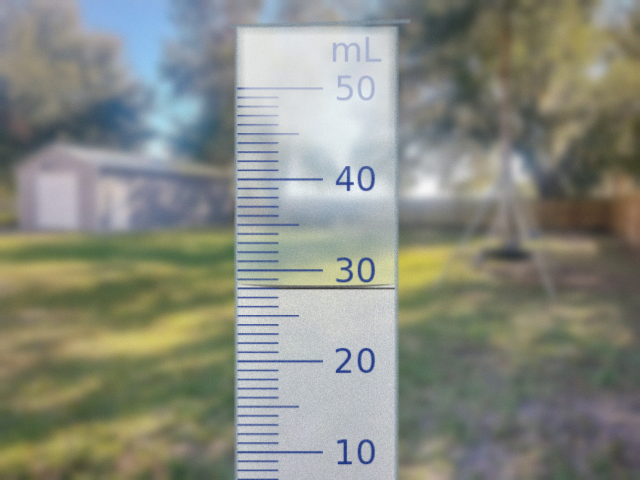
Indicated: 28
